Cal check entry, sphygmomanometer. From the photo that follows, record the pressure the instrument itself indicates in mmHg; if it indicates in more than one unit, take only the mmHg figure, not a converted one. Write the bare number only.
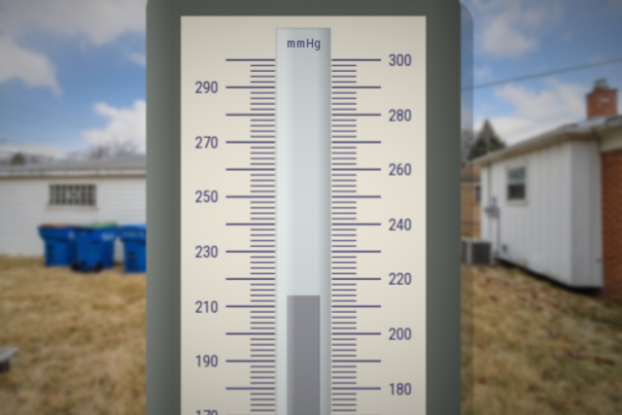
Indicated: 214
